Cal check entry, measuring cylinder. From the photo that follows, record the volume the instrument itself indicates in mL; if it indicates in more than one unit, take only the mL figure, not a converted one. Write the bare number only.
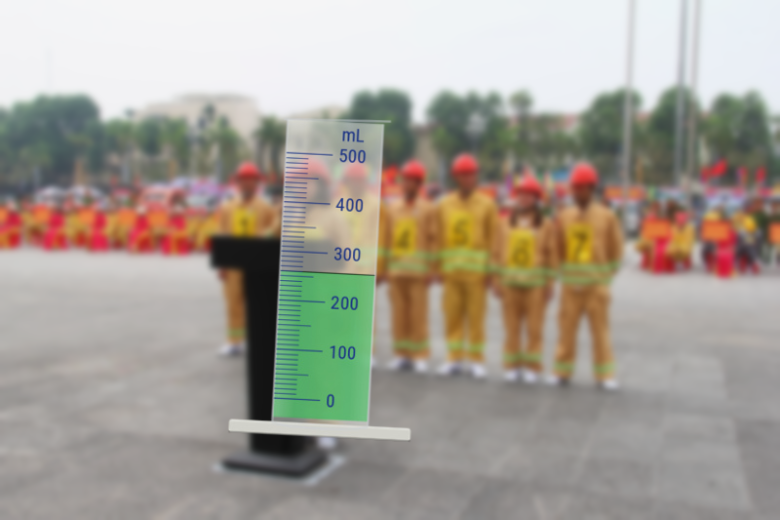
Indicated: 260
